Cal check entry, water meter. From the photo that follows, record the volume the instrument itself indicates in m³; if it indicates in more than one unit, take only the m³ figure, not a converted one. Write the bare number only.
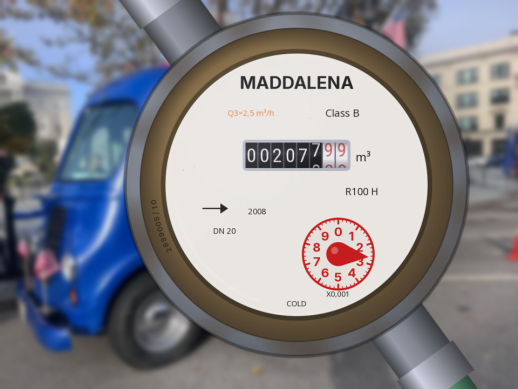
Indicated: 2077.992
